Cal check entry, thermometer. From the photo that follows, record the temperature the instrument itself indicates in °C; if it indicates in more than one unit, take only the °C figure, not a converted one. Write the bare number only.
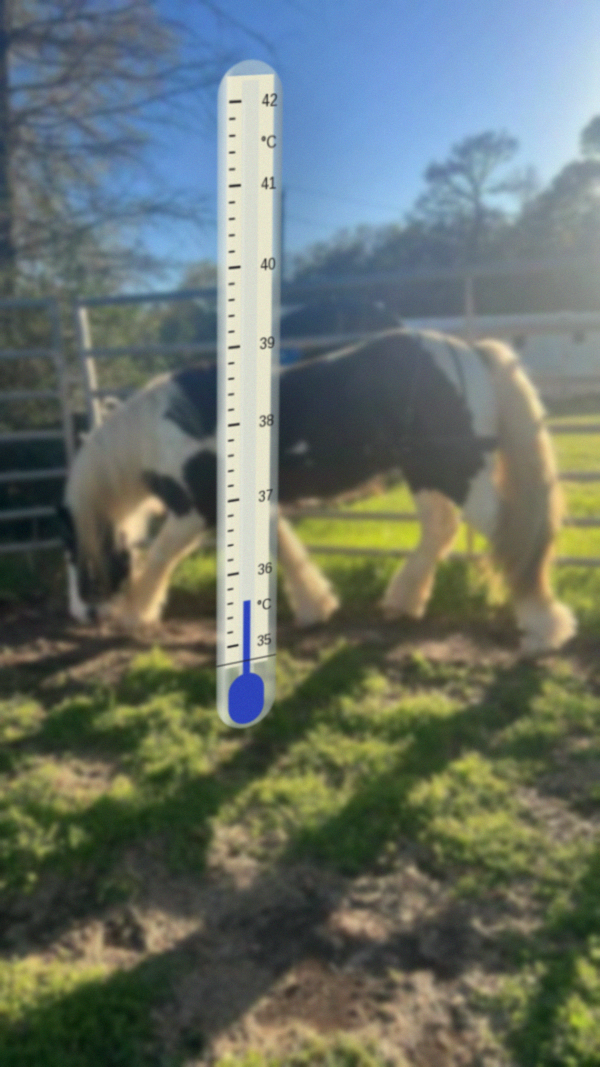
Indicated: 35.6
